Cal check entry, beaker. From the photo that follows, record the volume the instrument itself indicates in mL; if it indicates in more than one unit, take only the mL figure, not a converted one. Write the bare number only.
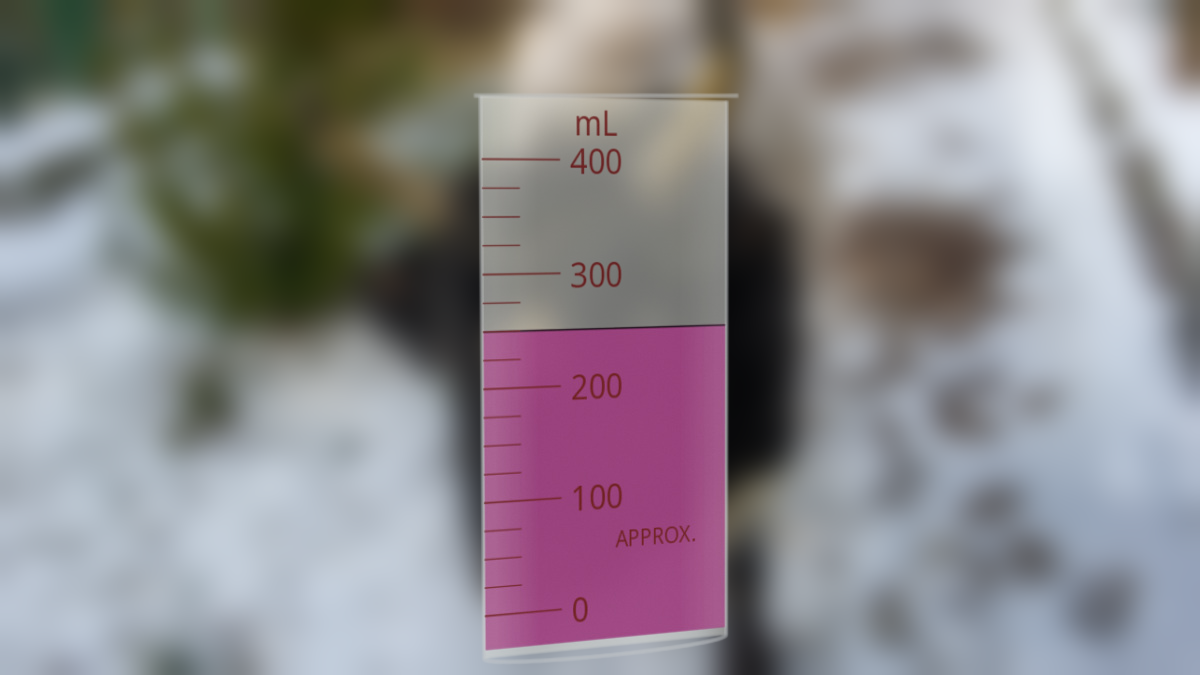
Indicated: 250
